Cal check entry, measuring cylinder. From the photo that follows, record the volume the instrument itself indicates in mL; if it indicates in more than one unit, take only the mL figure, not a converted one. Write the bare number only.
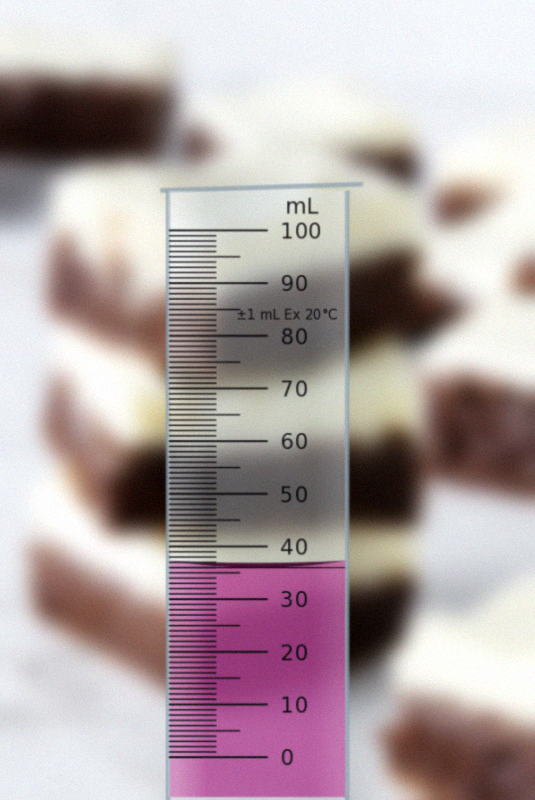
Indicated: 36
